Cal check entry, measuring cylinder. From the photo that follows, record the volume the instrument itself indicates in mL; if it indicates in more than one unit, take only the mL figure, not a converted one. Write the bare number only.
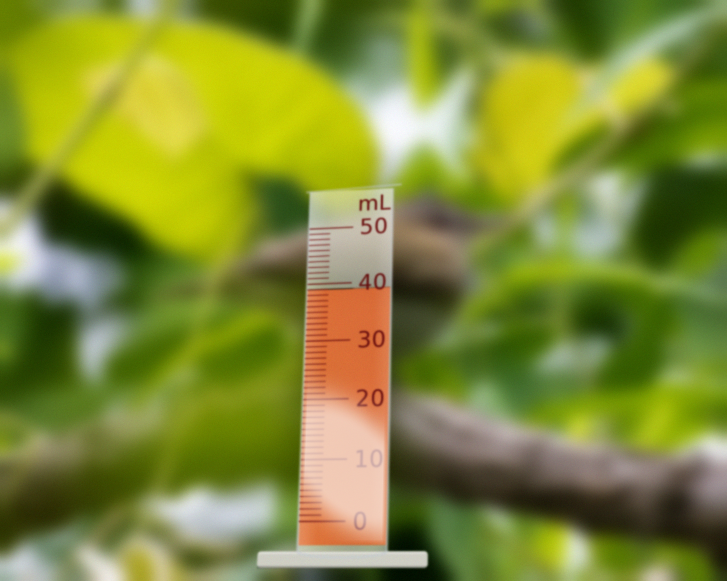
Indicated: 39
